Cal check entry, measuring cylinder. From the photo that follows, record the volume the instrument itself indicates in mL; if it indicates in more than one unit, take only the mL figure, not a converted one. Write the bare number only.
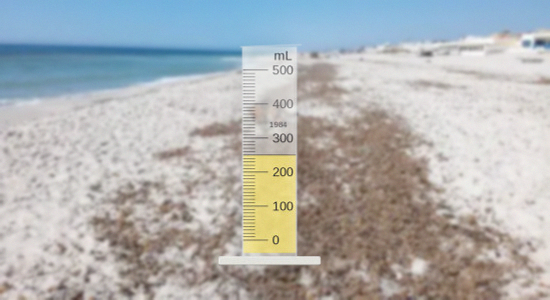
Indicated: 250
